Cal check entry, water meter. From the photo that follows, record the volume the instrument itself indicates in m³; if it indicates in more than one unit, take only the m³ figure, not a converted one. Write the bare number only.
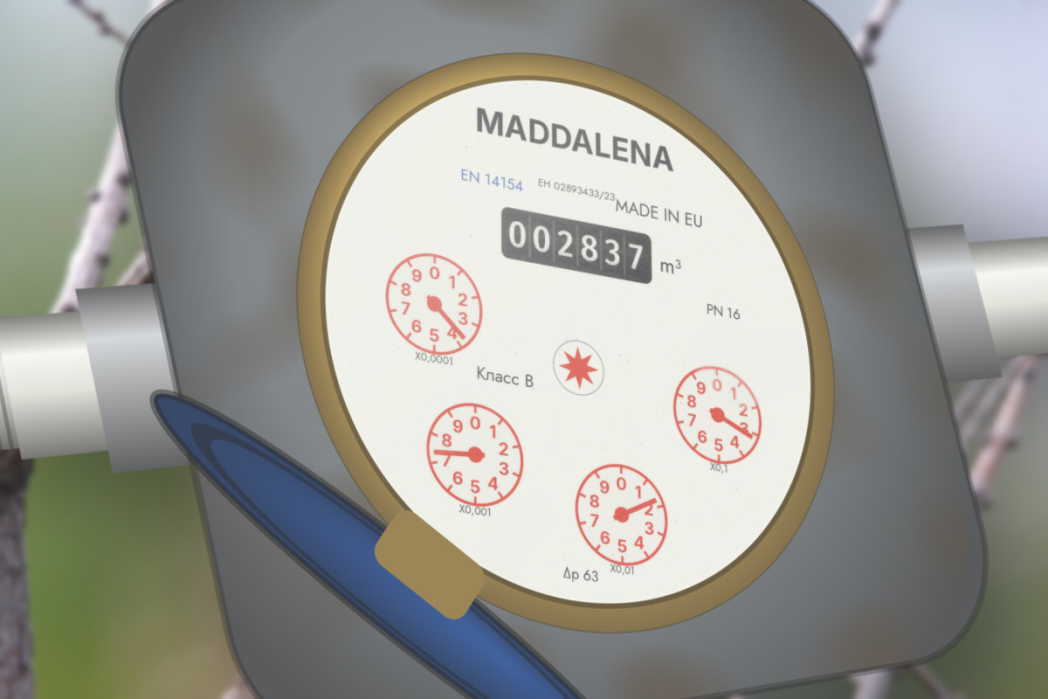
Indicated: 2837.3173
